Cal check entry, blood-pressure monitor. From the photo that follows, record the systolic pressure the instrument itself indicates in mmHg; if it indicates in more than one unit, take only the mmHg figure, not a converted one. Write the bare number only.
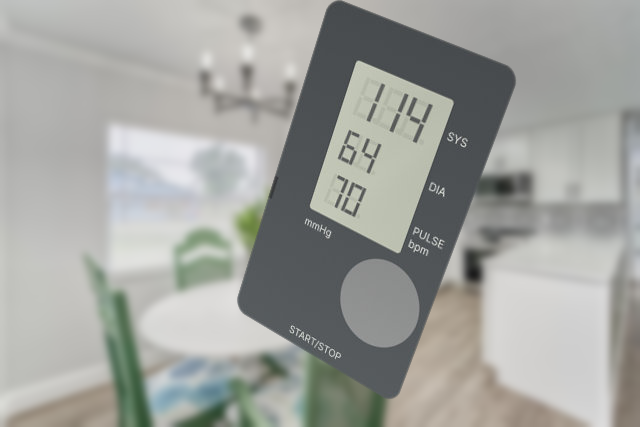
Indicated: 114
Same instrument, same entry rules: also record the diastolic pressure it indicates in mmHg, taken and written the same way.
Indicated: 64
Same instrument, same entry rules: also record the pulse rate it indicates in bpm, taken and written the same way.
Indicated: 70
